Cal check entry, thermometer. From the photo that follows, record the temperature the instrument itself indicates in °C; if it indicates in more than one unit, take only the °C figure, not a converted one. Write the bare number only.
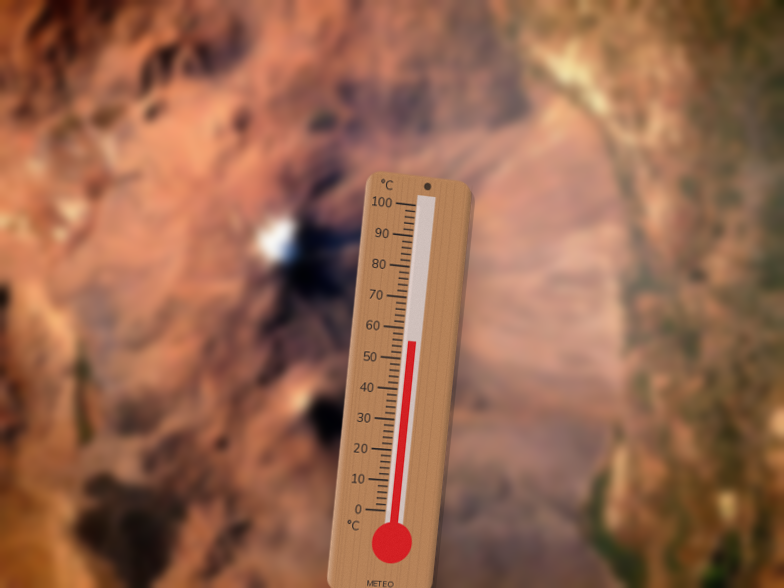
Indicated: 56
